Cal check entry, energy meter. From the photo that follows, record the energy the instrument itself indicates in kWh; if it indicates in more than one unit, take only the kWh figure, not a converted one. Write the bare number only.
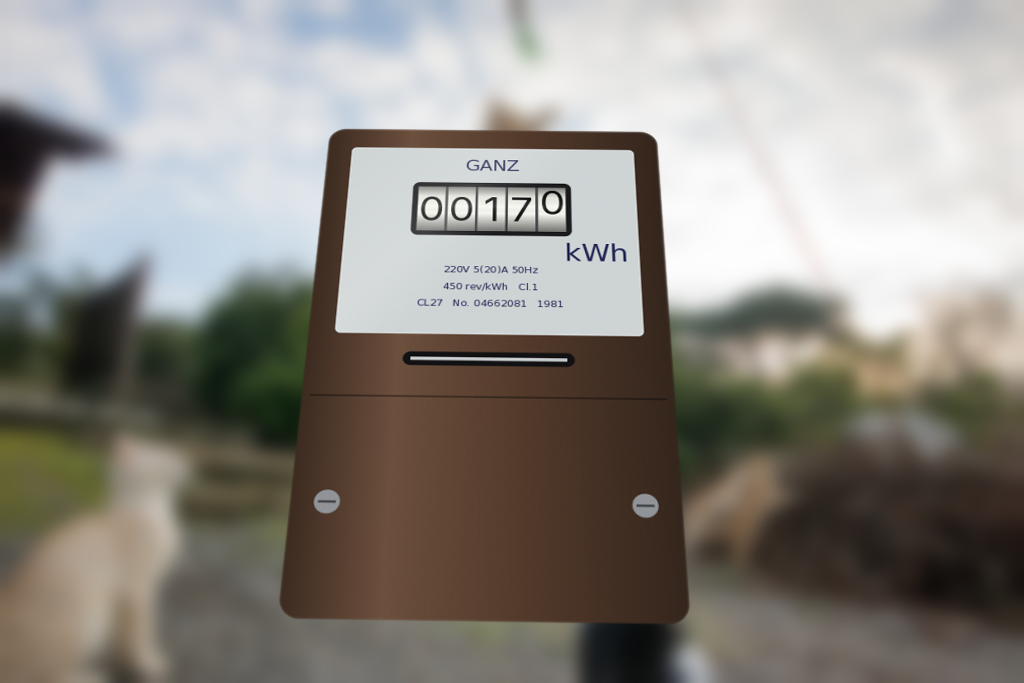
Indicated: 170
